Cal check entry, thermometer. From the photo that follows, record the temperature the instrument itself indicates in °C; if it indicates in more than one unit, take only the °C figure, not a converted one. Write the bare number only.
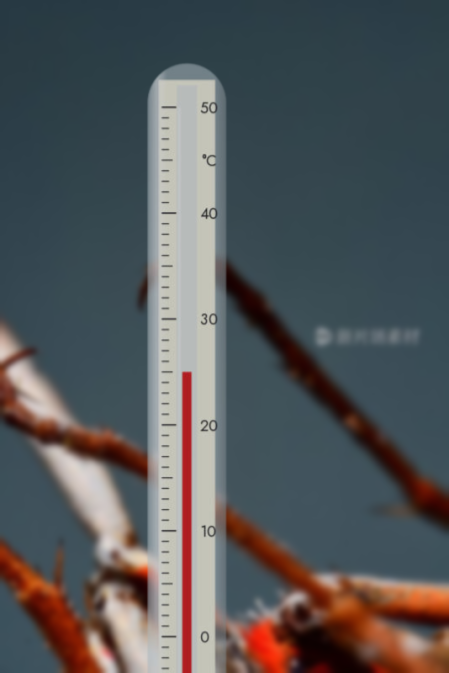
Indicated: 25
